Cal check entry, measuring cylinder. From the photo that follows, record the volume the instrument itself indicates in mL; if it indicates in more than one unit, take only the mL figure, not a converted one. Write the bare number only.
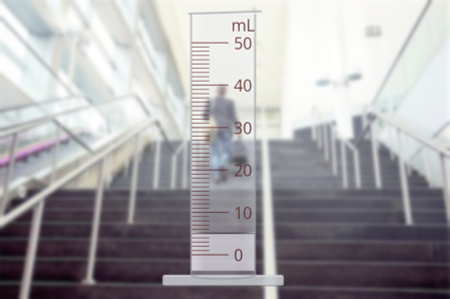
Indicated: 5
